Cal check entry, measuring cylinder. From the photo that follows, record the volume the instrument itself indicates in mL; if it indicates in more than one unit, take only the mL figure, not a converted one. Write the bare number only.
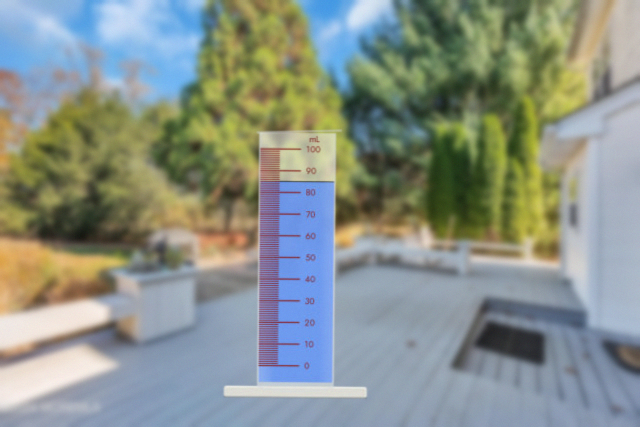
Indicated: 85
